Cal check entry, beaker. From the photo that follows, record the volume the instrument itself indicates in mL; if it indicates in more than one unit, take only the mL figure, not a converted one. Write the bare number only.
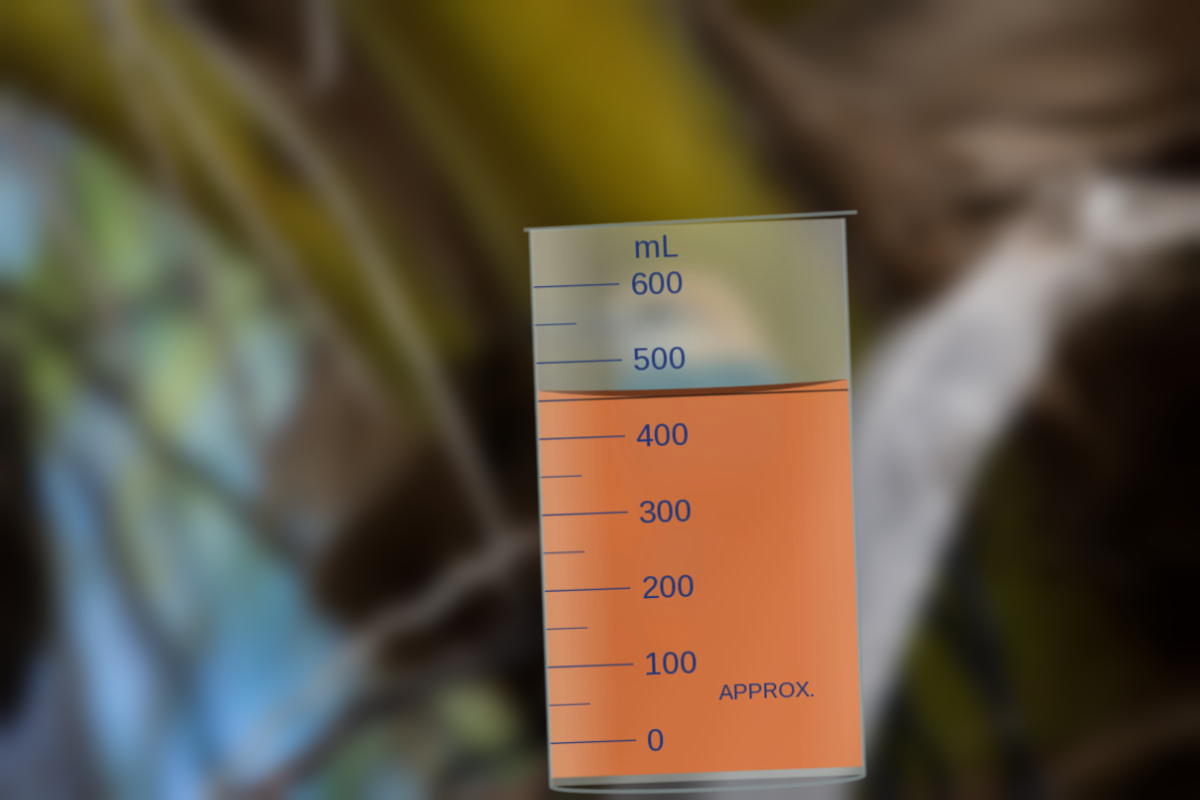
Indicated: 450
